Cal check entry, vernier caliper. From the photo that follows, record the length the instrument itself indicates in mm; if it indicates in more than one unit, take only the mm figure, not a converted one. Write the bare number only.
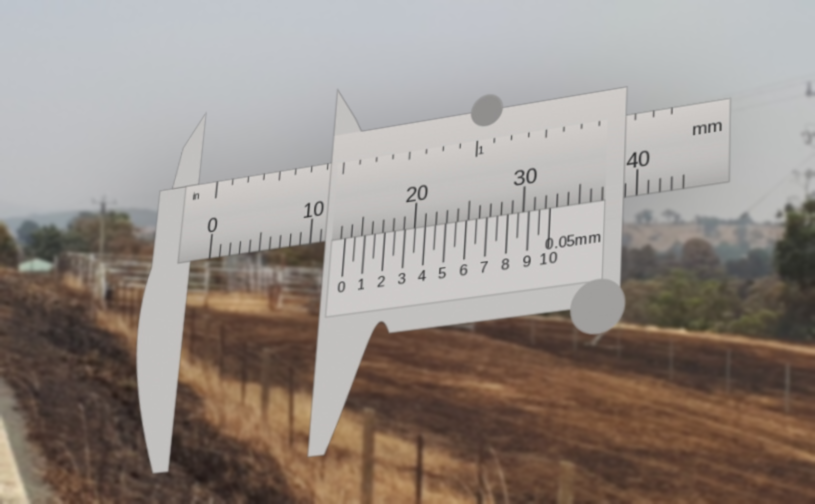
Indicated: 13.4
